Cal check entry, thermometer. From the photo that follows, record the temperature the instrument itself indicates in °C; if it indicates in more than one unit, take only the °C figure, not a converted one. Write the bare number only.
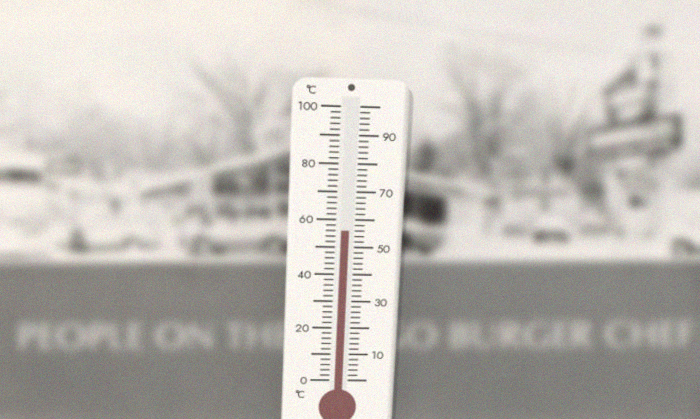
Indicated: 56
